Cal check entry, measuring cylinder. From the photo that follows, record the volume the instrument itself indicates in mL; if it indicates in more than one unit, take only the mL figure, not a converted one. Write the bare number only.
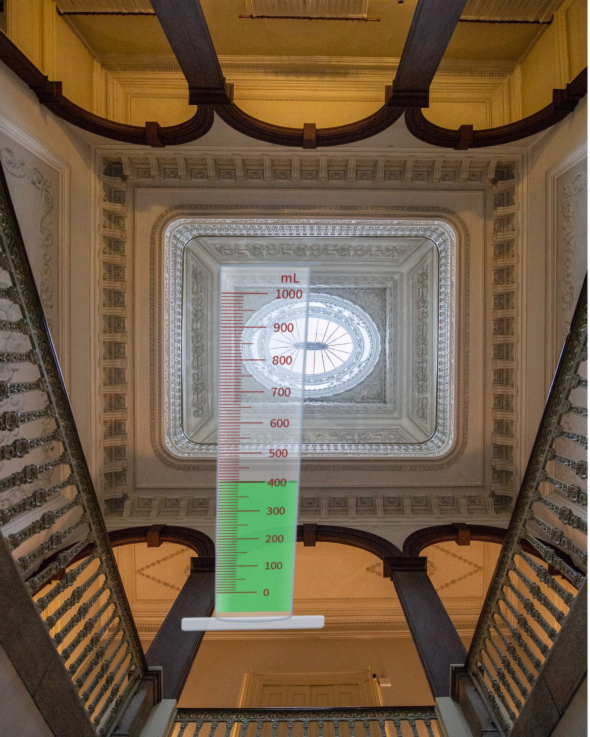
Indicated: 400
